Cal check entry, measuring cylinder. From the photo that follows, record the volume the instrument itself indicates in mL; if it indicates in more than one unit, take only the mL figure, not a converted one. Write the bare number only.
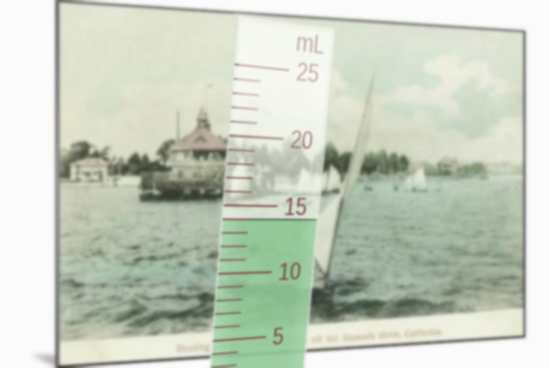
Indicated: 14
